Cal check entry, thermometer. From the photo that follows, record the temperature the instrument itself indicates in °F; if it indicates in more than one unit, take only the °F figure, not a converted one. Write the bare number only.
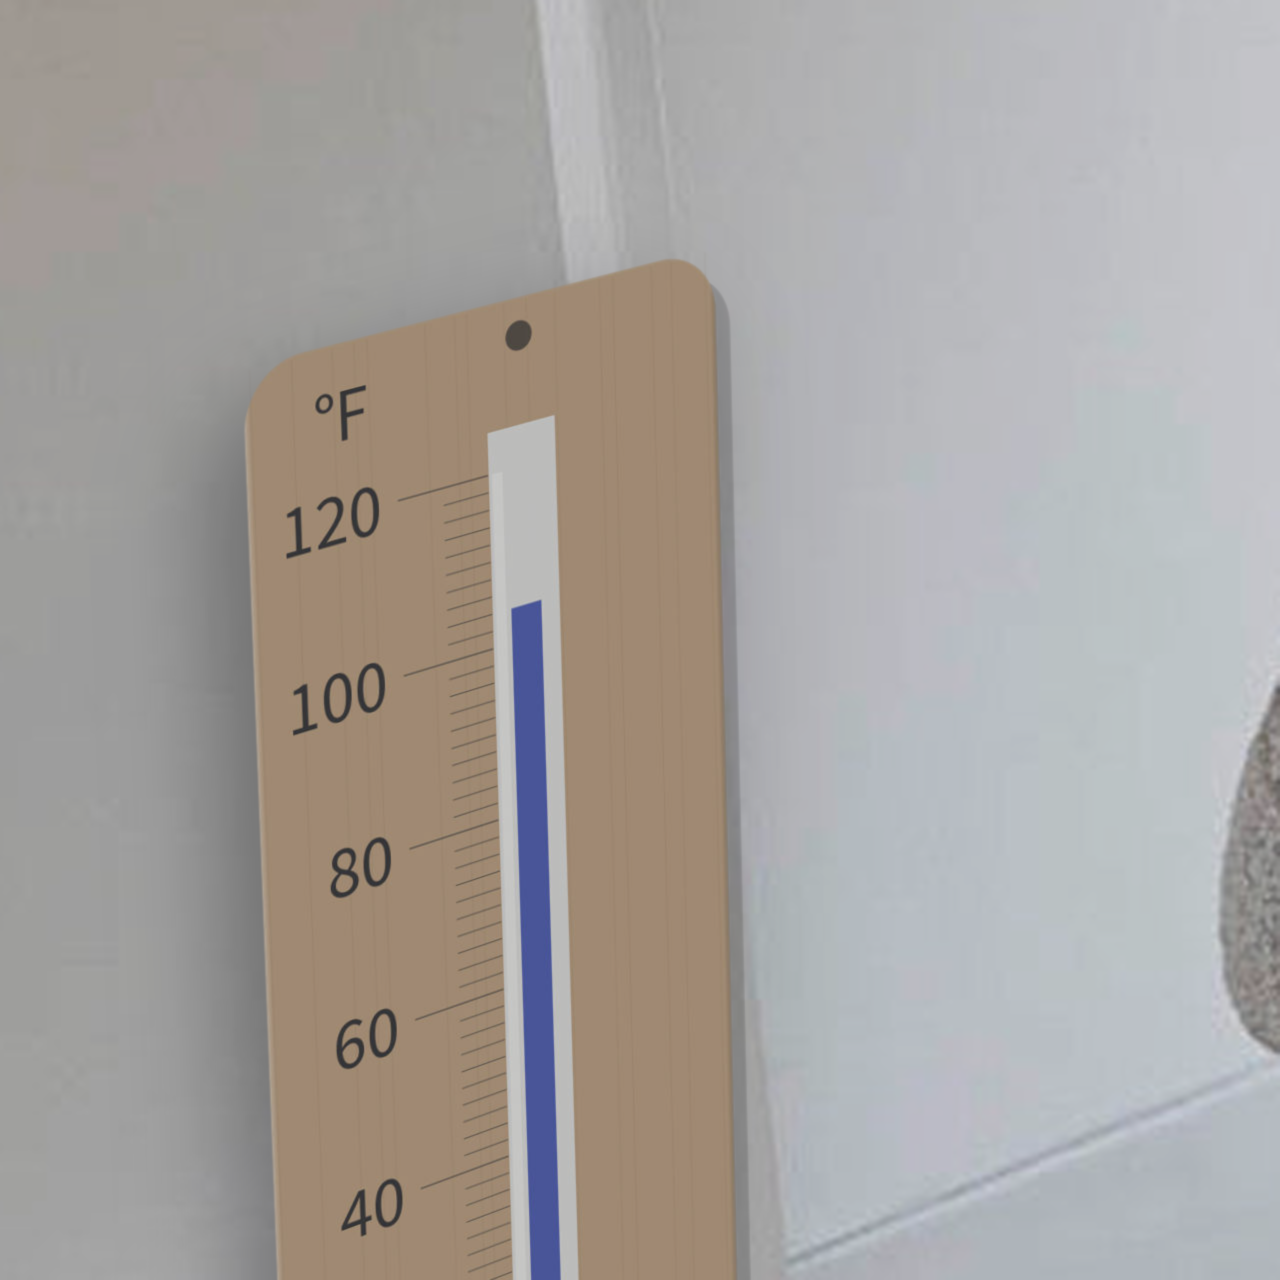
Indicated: 104
